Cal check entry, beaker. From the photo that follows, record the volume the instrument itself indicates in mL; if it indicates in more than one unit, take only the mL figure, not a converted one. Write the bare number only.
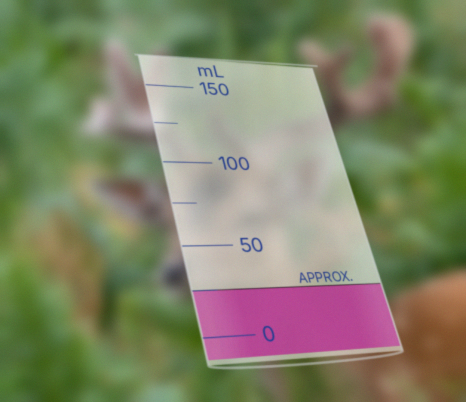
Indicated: 25
